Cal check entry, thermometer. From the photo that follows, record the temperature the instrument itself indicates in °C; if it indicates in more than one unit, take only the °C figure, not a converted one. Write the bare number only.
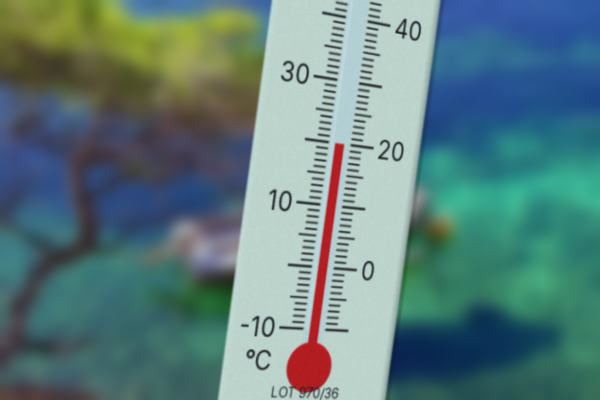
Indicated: 20
